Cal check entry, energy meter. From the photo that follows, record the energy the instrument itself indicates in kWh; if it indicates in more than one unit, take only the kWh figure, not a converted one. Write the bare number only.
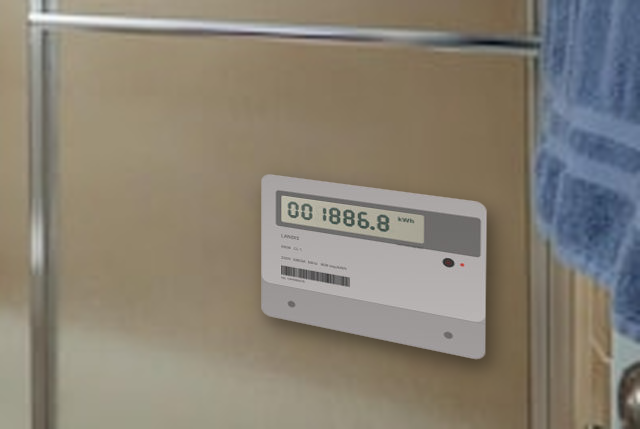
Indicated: 1886.8
